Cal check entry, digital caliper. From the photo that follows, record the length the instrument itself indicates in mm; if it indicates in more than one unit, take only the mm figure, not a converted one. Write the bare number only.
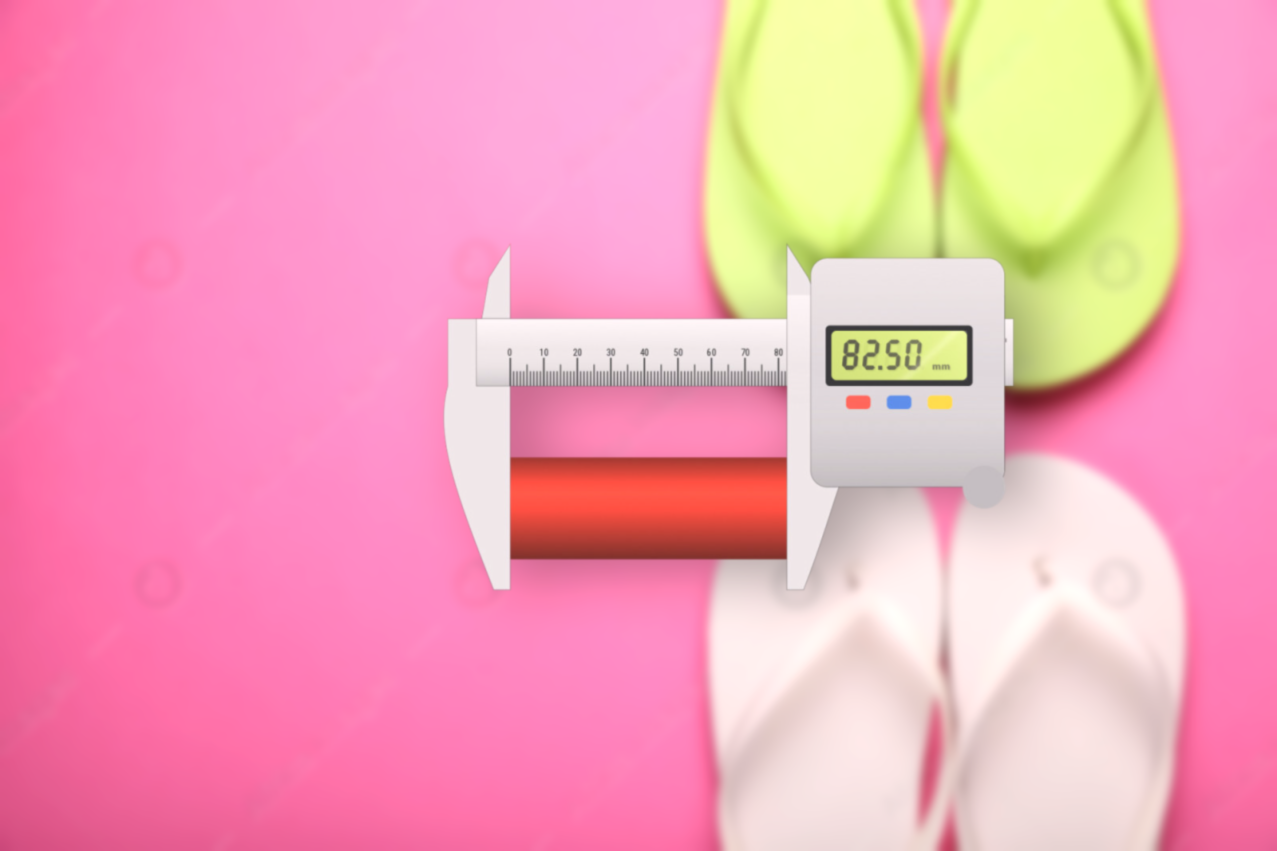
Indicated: 82.50
